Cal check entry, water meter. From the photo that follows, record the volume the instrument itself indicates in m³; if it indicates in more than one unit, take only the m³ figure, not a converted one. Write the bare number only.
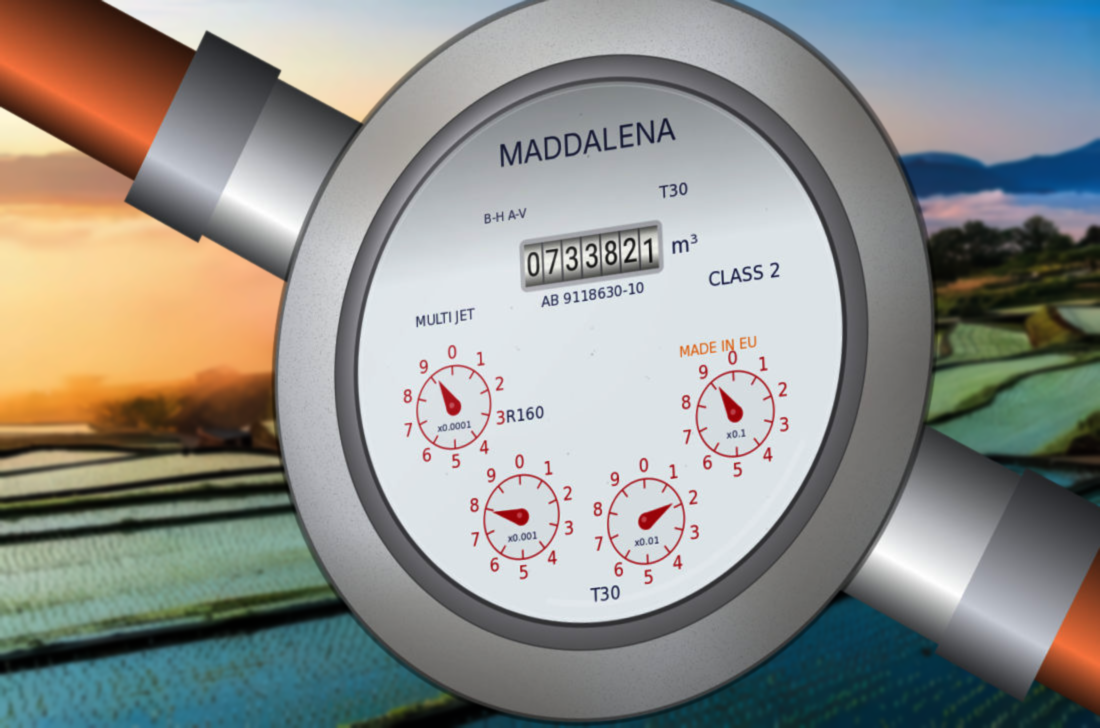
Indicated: 733820.9179
